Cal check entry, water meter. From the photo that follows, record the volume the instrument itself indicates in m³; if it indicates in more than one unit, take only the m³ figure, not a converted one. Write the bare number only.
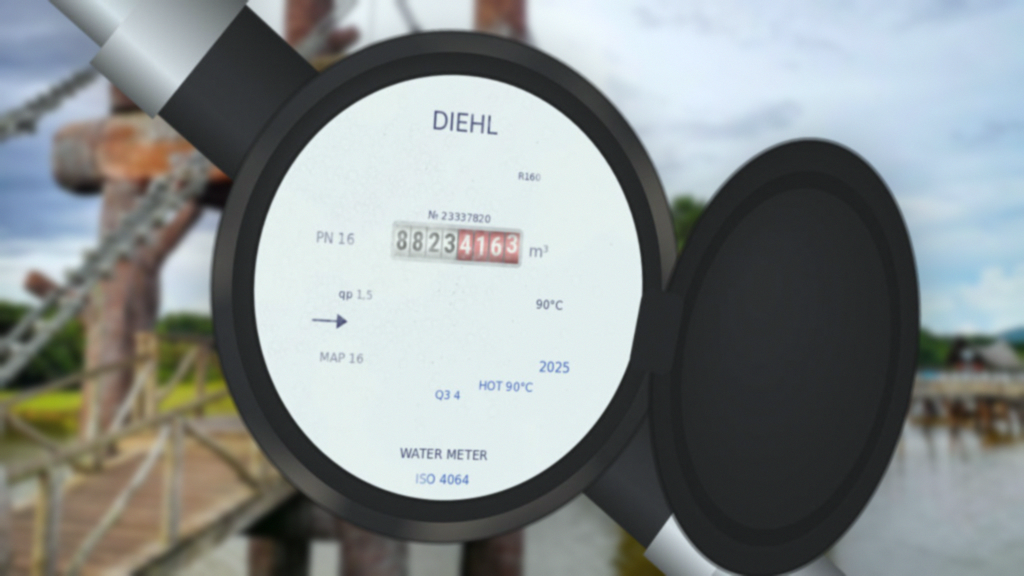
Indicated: 8823.4163
